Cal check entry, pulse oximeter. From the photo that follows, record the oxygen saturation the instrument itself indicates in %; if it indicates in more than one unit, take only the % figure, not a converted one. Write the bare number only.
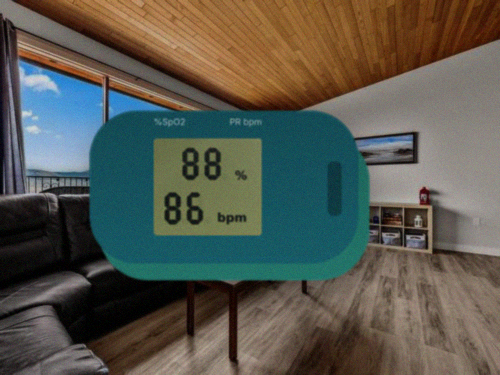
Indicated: 88
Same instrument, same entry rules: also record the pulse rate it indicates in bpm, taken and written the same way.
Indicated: 86
